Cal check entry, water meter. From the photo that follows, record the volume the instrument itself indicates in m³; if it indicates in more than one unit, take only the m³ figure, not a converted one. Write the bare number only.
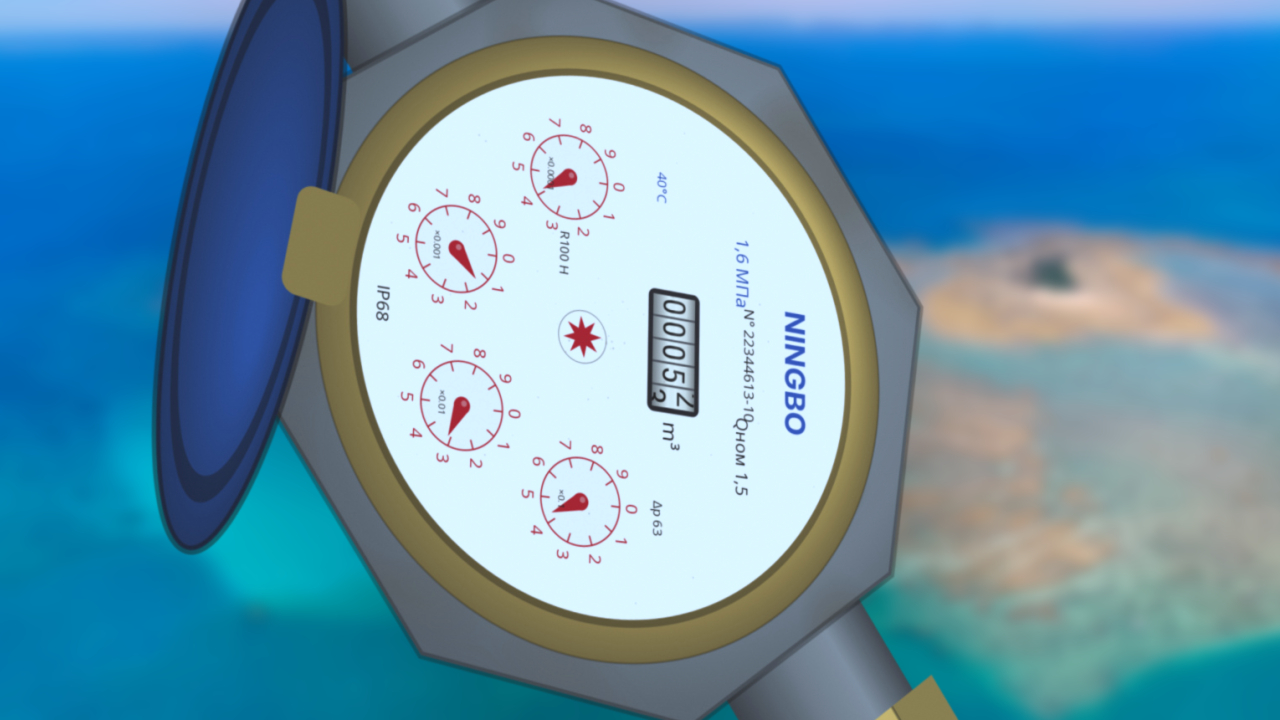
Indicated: 52.4314
